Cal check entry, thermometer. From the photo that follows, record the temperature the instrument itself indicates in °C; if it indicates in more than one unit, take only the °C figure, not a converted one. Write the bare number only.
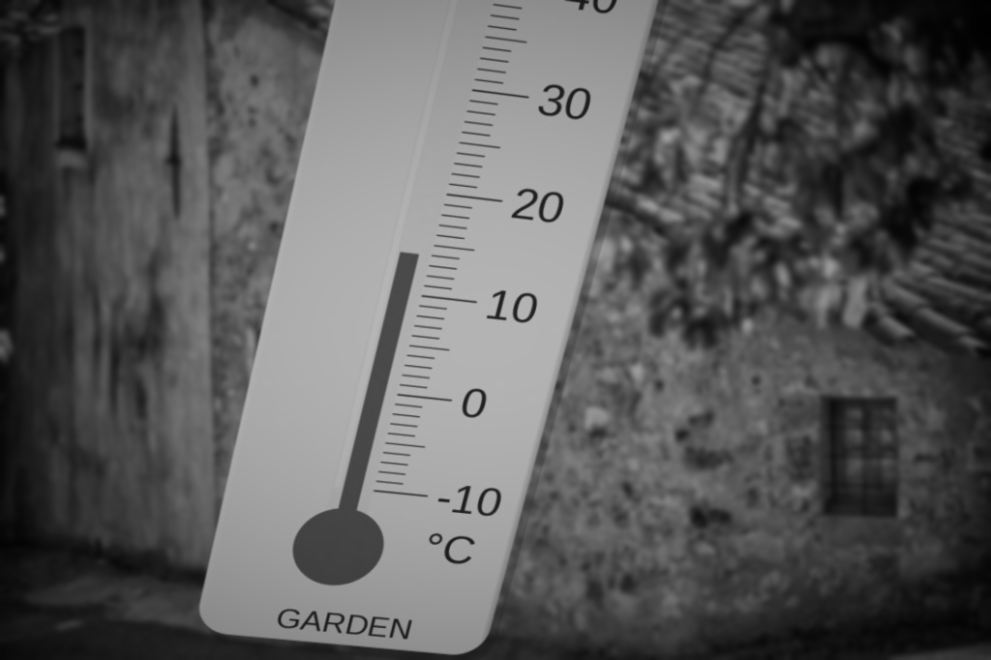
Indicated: 14
